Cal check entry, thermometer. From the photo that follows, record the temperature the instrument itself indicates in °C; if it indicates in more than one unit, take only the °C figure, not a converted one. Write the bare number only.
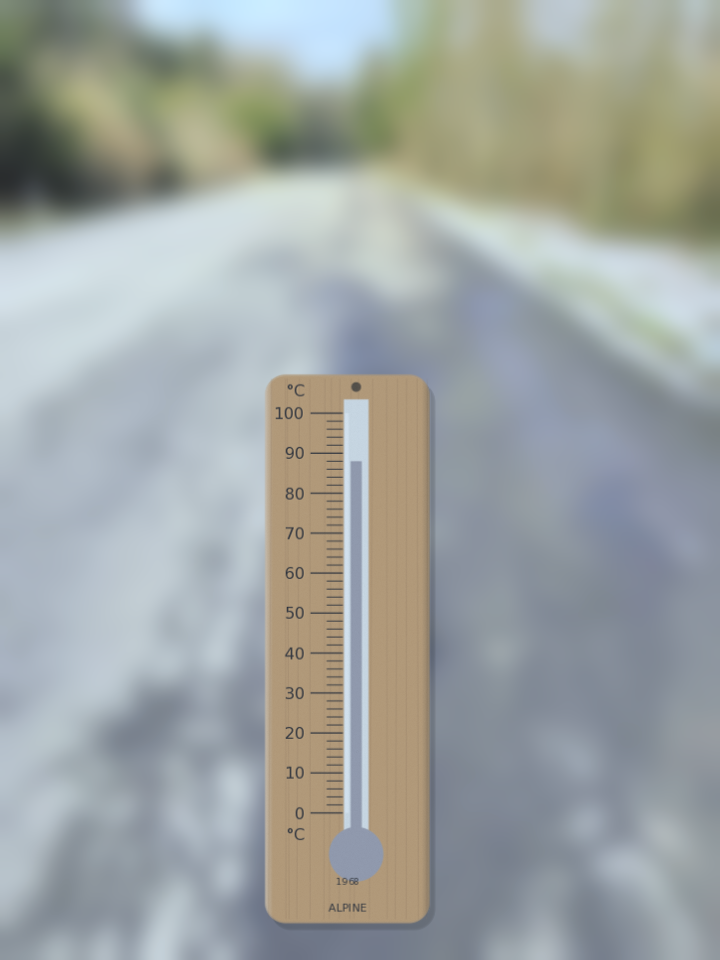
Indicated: 88
